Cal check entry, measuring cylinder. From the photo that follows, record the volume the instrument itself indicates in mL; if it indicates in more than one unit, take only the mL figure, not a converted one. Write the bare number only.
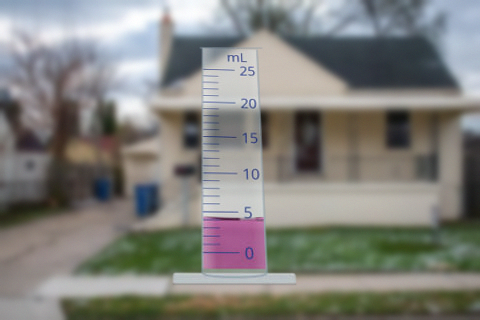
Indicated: 4
